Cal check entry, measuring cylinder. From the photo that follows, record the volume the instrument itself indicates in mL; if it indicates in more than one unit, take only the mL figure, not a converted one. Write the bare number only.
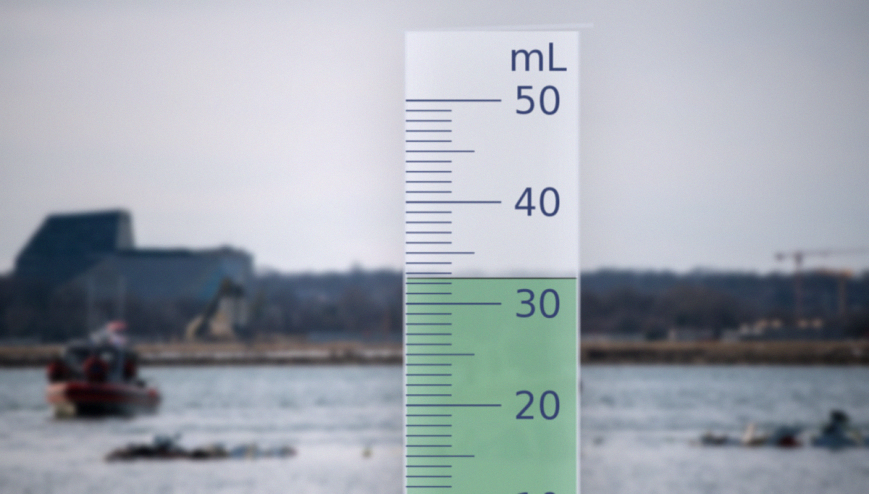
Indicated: 32.5
